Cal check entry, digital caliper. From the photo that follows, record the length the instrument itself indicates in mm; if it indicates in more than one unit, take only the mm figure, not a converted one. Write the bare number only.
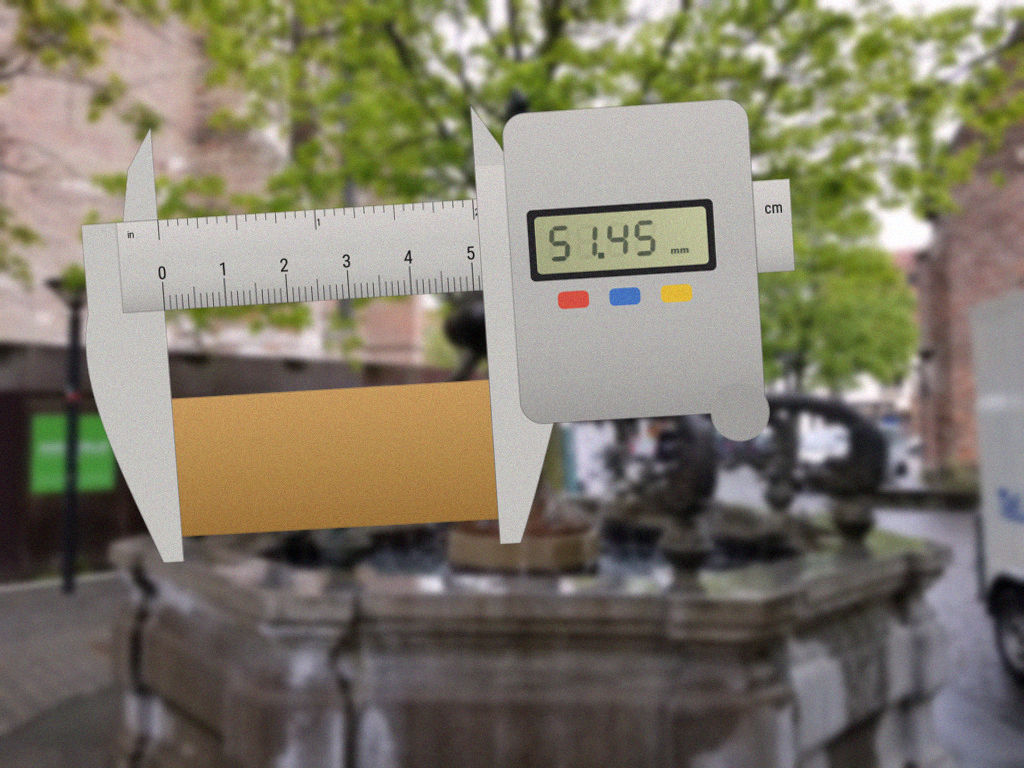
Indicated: 51.45
